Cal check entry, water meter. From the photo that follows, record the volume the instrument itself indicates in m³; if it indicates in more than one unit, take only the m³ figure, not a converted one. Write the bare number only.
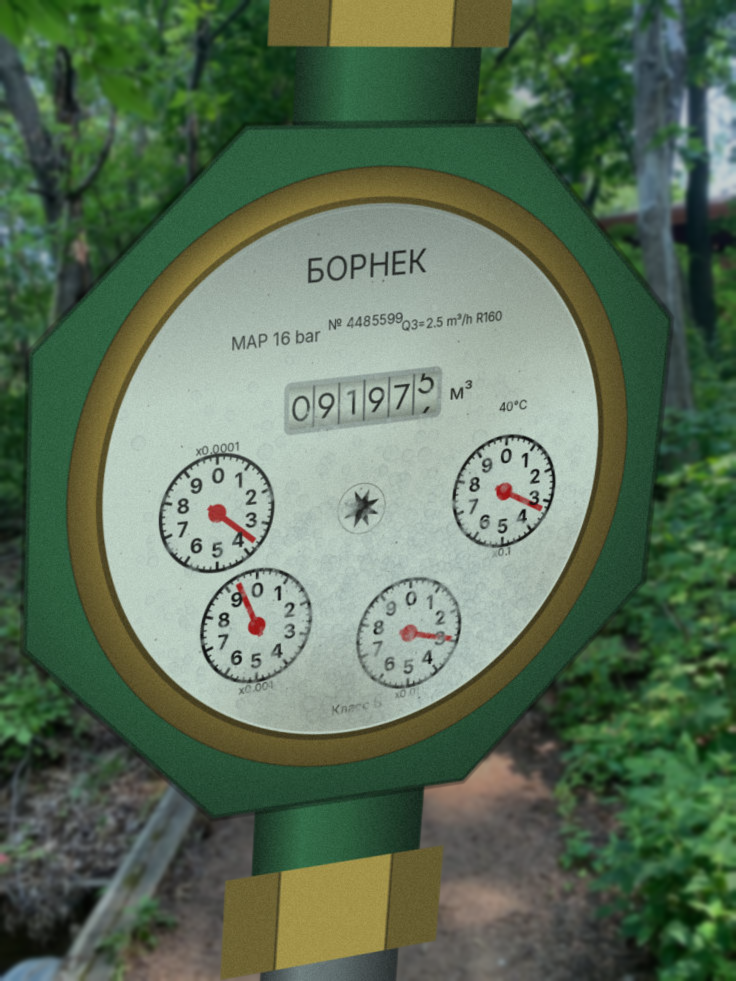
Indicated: 91975.3293
